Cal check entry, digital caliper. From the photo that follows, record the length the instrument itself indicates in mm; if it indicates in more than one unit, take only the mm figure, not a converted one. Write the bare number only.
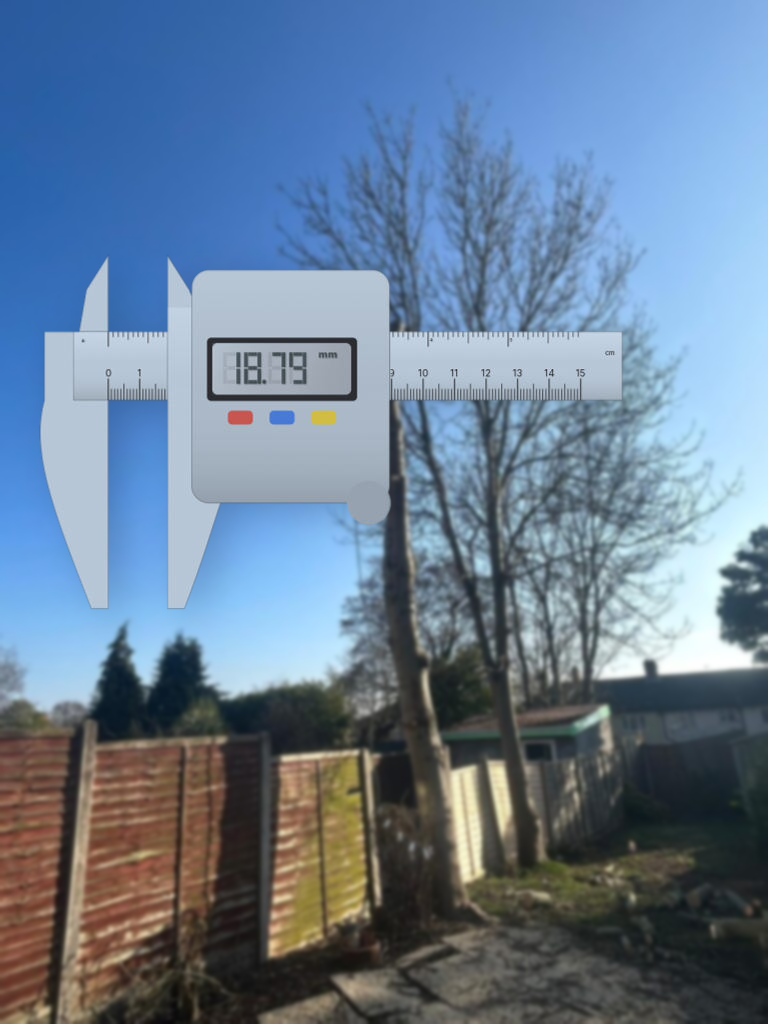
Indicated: 18.79
